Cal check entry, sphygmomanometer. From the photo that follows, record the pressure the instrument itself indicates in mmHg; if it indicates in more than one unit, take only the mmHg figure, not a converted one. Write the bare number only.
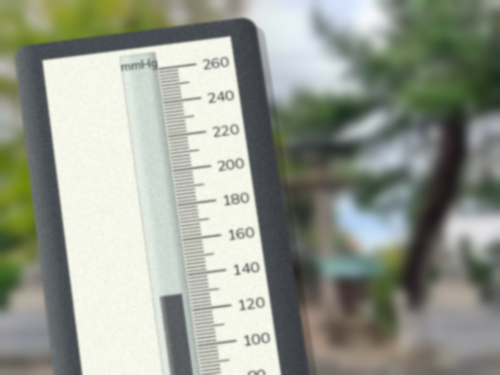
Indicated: 130
